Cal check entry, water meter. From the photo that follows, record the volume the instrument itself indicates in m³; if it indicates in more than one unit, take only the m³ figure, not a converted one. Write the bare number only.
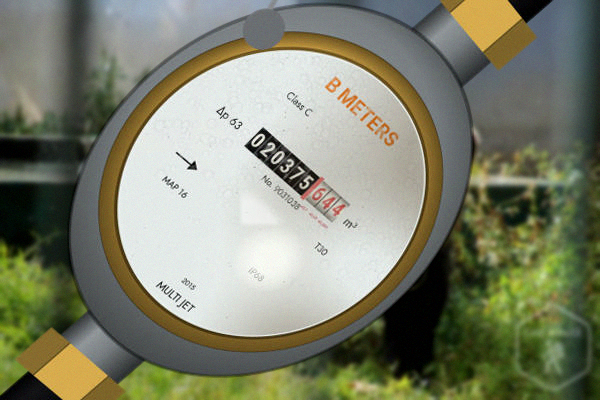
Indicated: 20375.644
